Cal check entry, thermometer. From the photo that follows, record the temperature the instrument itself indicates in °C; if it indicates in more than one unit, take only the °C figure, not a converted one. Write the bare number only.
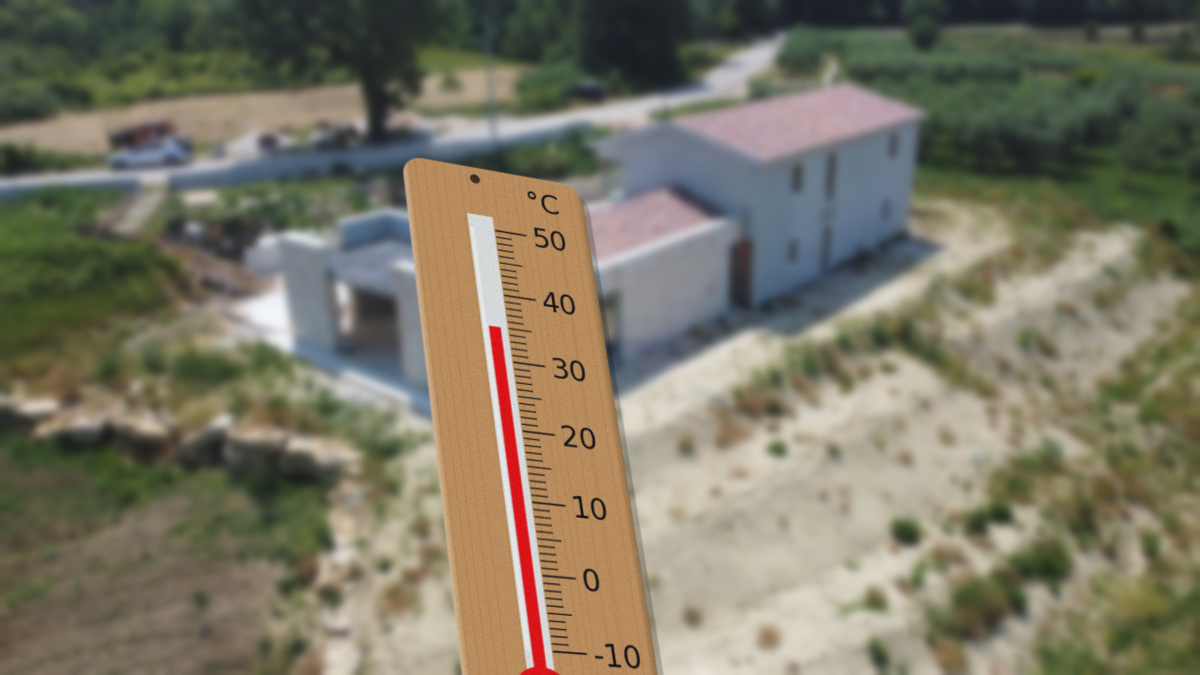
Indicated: 35
